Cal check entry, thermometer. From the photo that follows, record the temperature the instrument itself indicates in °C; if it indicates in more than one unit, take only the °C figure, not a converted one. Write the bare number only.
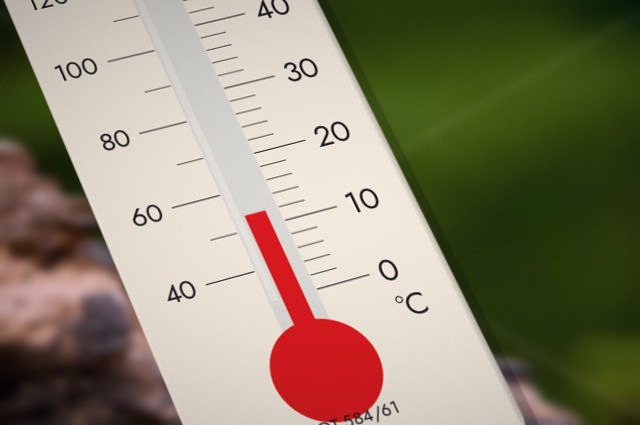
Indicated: 12
